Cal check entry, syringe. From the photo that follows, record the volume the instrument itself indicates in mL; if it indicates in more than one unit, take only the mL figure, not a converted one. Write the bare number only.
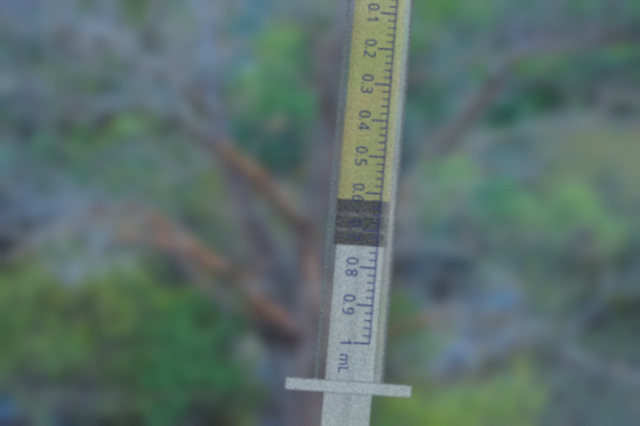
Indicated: 0.62
